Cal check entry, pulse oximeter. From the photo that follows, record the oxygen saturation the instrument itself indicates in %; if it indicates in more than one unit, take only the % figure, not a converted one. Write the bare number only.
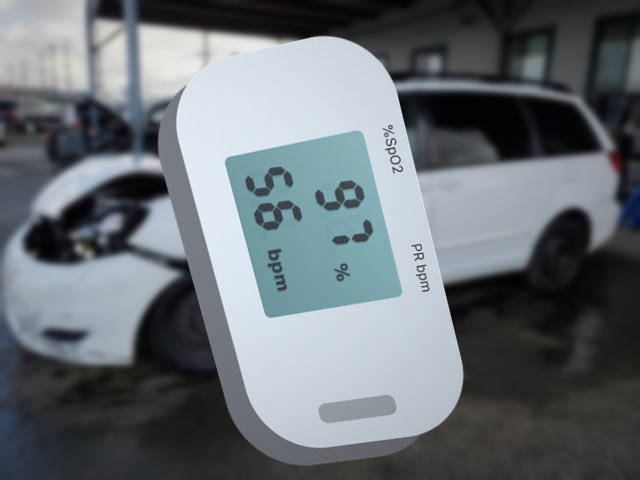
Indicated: 97
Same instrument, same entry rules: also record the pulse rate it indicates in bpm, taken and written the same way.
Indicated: 56
